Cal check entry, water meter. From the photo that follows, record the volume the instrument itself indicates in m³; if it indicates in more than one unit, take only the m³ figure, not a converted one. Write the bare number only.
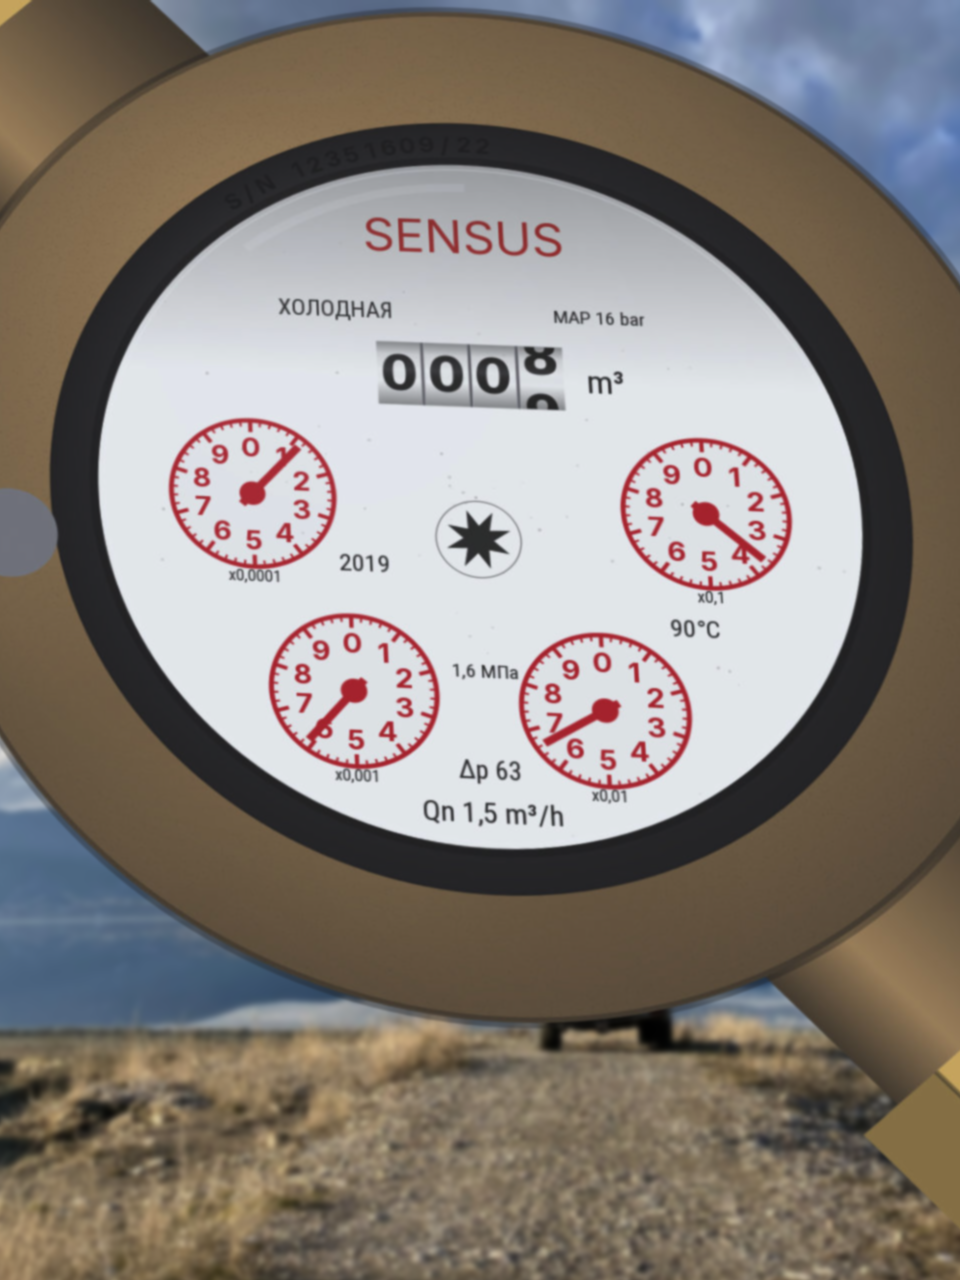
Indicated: 8.3661
